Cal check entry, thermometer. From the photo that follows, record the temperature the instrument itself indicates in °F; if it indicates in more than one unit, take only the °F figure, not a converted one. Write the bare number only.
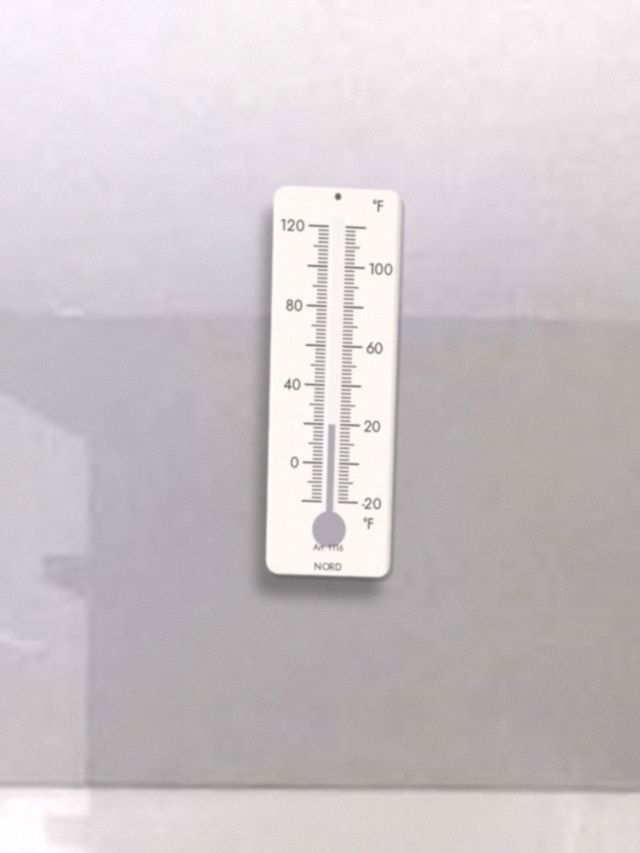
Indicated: 20
